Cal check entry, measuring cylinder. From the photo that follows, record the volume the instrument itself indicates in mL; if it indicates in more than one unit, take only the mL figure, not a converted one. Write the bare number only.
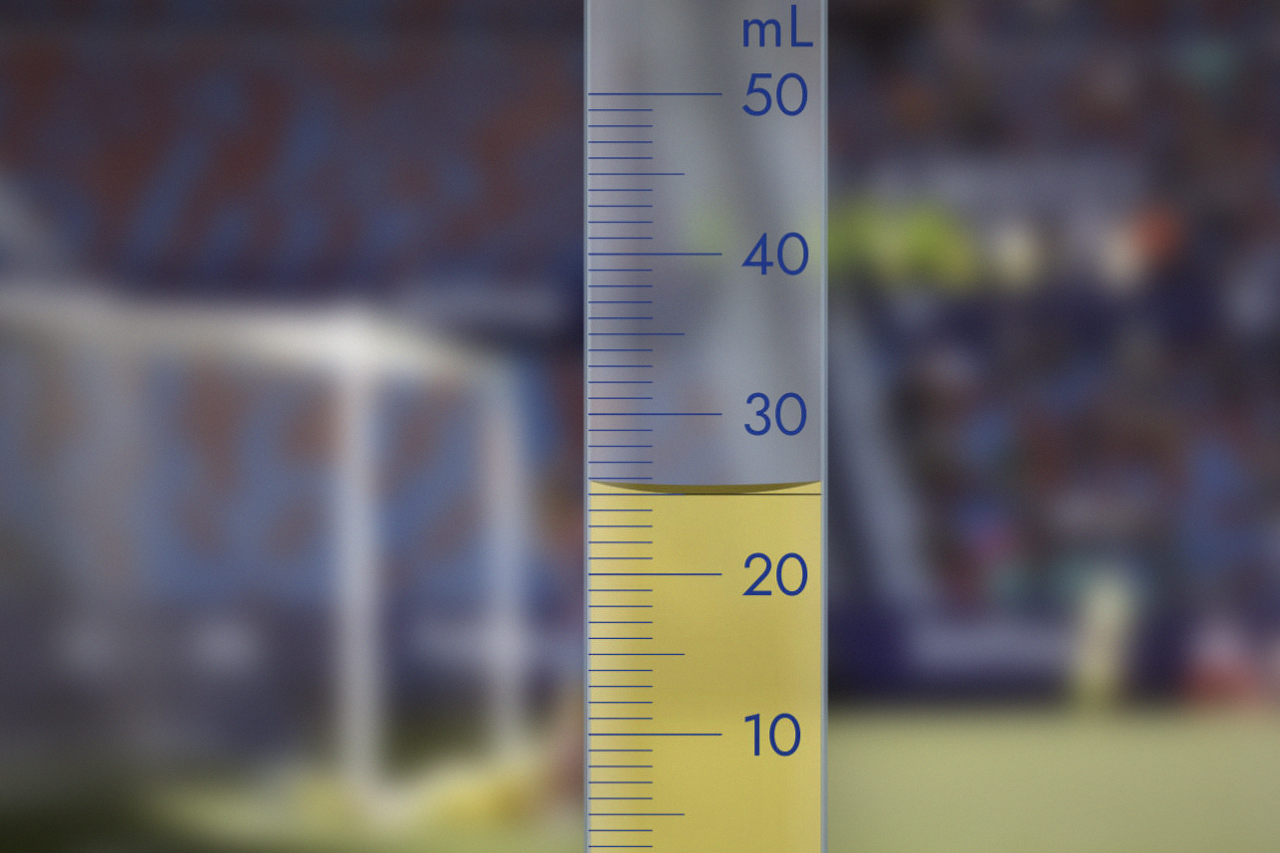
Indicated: 25
